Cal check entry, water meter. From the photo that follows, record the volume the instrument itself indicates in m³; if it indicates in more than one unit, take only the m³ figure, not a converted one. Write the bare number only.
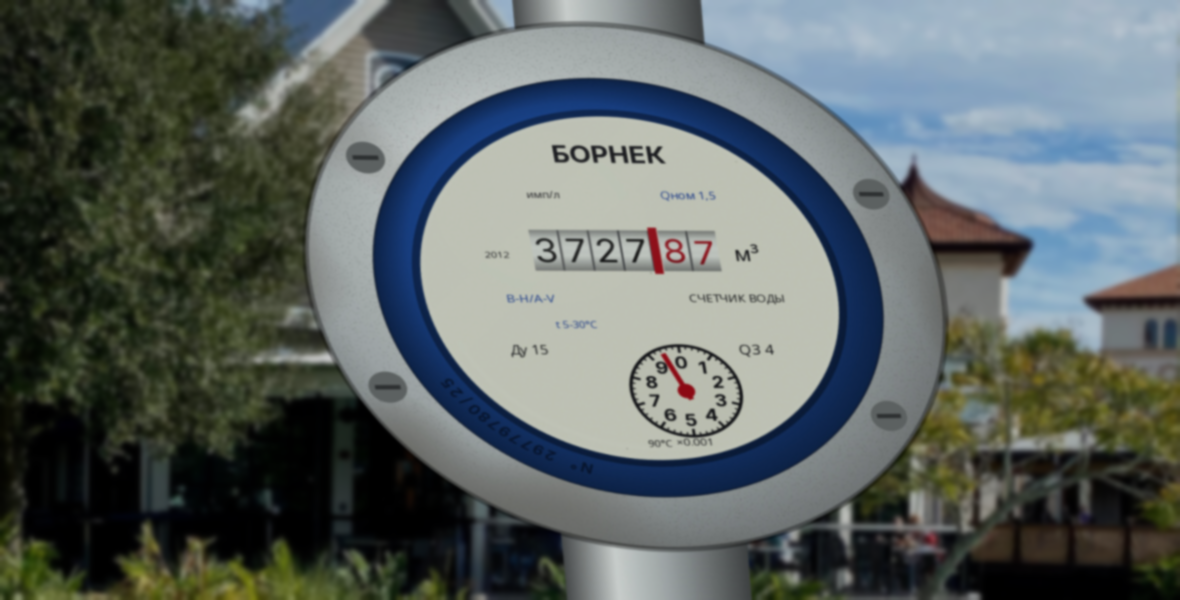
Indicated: 3727.869
